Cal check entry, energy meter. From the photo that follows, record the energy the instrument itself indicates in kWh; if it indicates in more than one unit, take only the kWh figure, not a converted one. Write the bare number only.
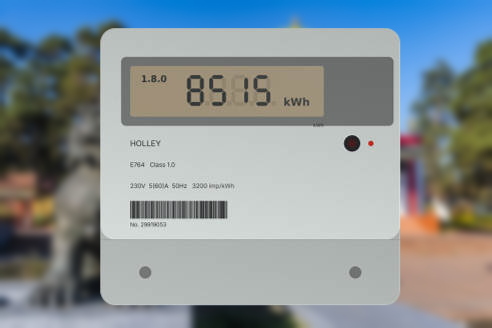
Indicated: 8515
